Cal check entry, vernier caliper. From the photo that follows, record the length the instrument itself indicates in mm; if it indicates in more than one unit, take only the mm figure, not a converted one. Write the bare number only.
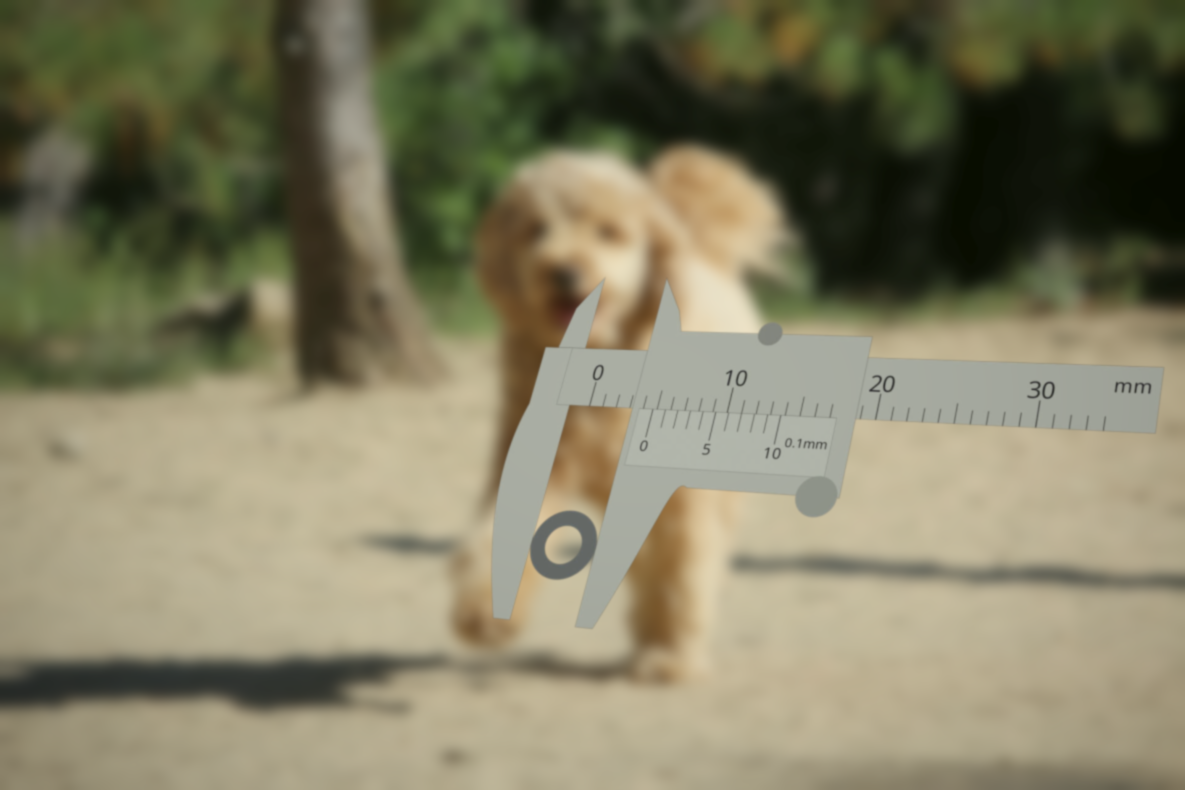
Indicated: 4.7
